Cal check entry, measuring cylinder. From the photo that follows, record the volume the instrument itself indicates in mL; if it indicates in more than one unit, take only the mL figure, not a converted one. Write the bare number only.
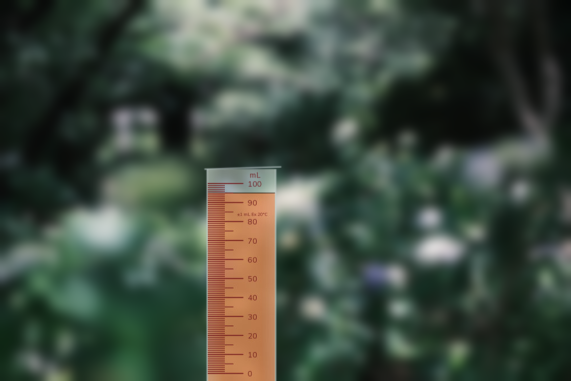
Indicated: 95
